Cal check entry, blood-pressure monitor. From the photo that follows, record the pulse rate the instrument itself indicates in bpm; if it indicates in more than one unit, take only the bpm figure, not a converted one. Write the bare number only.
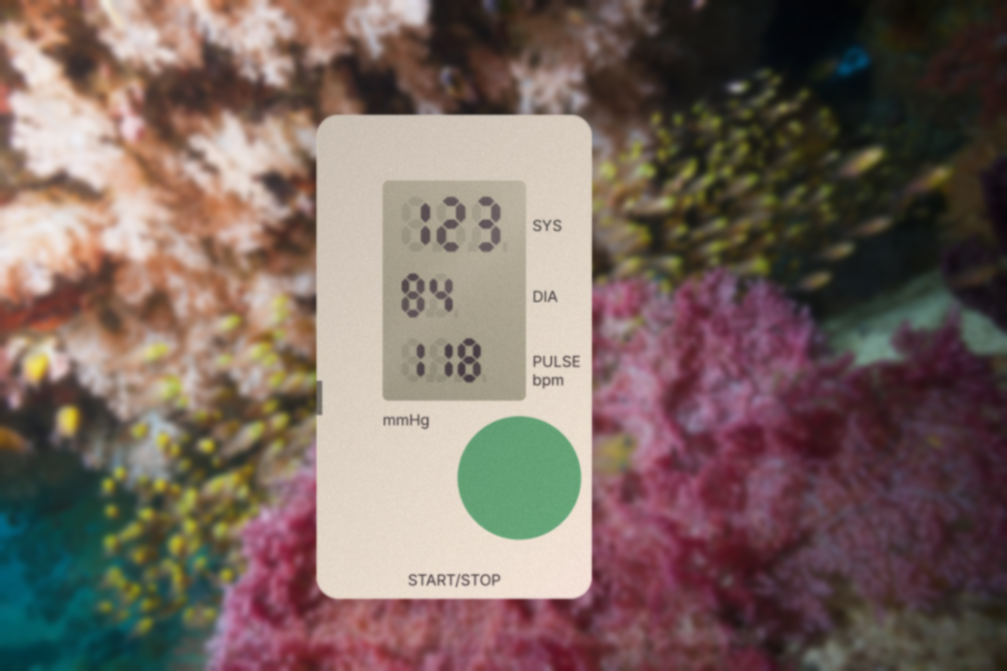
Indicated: 118
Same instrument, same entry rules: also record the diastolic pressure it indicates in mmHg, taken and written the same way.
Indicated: 84
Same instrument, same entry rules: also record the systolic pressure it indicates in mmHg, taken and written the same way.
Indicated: 123
